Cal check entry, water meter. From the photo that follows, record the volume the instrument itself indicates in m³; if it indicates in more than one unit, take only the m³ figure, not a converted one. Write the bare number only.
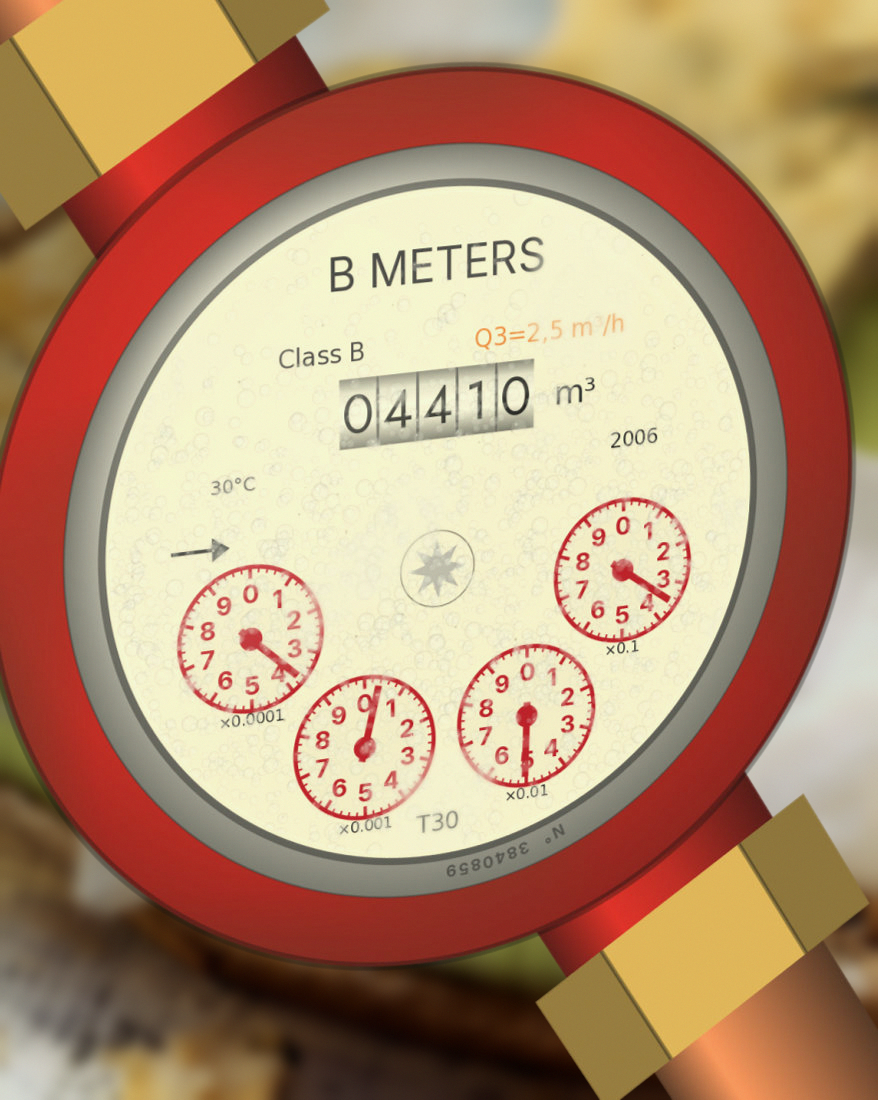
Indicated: 4410.3503
